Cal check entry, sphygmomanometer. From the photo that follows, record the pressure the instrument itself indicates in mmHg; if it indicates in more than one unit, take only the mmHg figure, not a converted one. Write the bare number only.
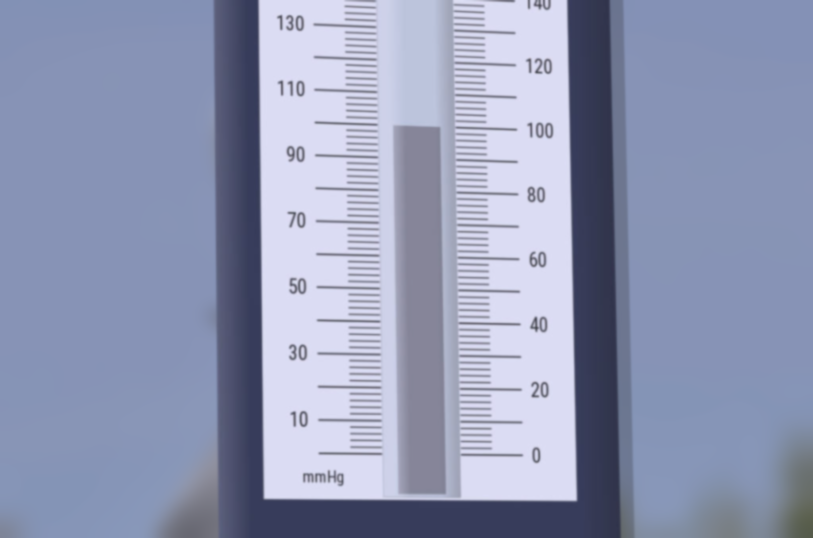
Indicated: 100
